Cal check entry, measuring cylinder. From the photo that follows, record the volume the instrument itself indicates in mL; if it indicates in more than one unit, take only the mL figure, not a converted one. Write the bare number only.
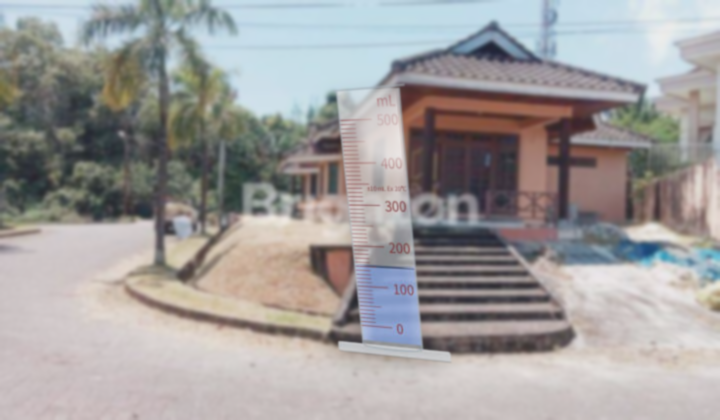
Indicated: 150
